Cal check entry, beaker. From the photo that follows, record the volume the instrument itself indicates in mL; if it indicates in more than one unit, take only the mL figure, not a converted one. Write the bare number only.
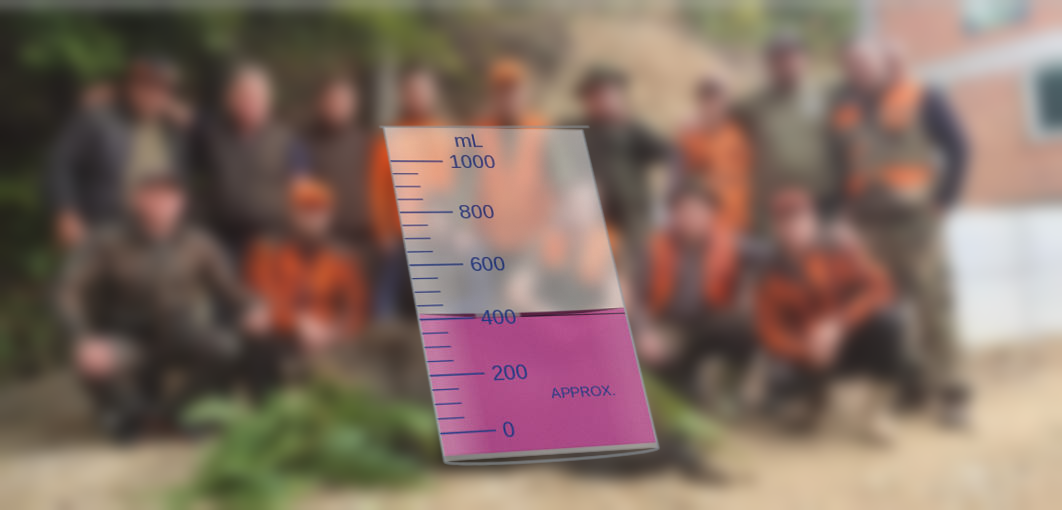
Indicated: 400
